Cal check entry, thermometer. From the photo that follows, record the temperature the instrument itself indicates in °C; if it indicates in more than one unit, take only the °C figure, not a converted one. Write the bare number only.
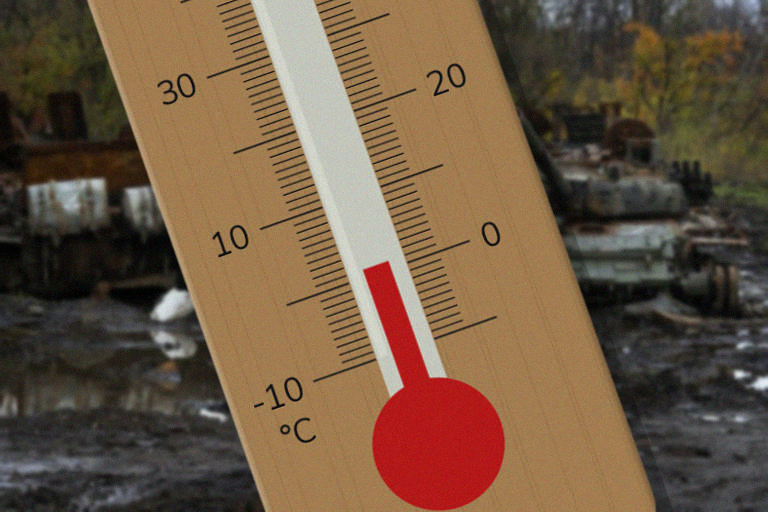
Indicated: 1
